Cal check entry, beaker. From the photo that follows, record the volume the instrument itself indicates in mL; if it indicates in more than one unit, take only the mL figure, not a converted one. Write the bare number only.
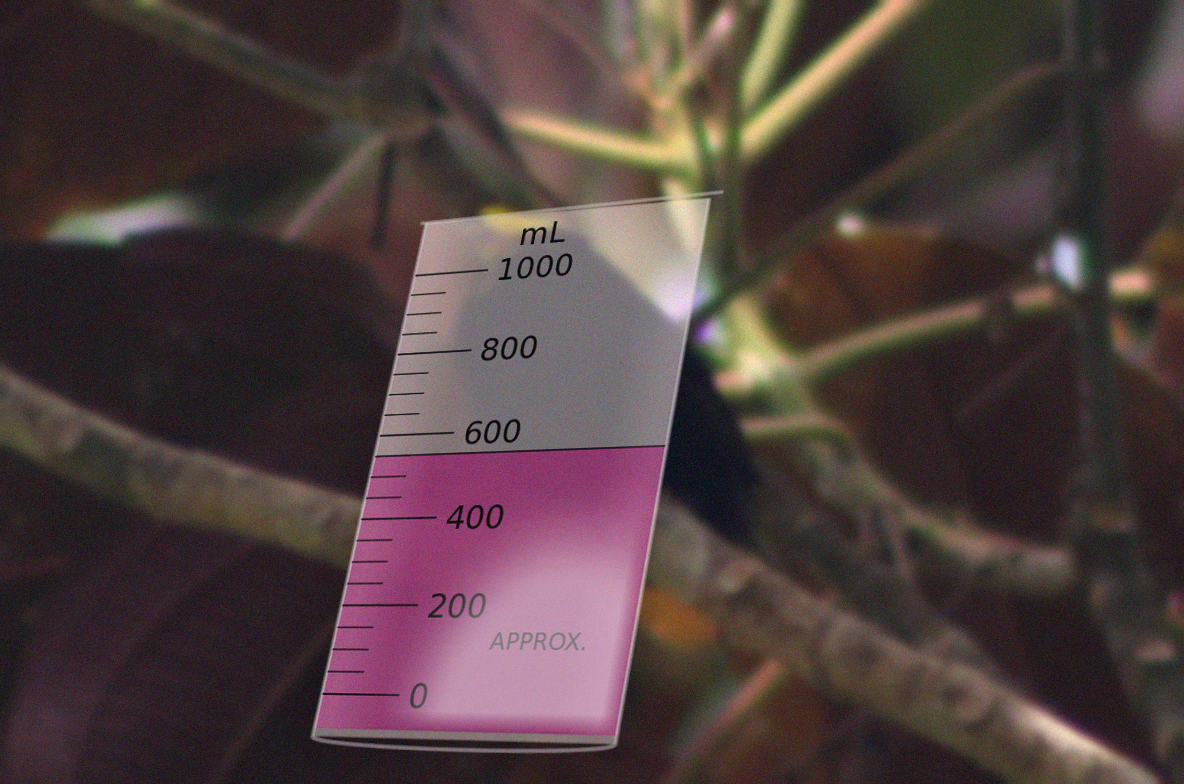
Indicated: 550
